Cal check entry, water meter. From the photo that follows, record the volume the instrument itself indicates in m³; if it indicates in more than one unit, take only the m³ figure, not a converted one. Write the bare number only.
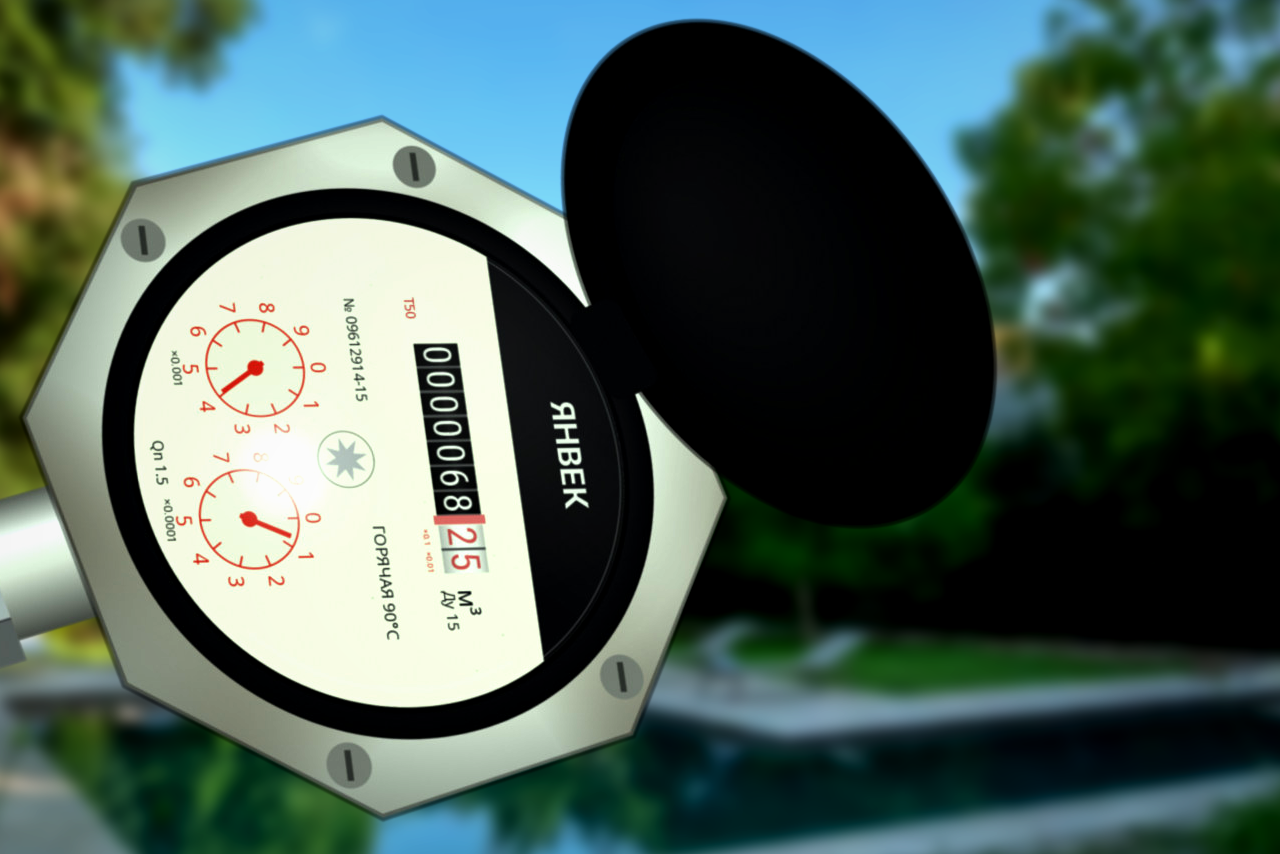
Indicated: 68.2540
